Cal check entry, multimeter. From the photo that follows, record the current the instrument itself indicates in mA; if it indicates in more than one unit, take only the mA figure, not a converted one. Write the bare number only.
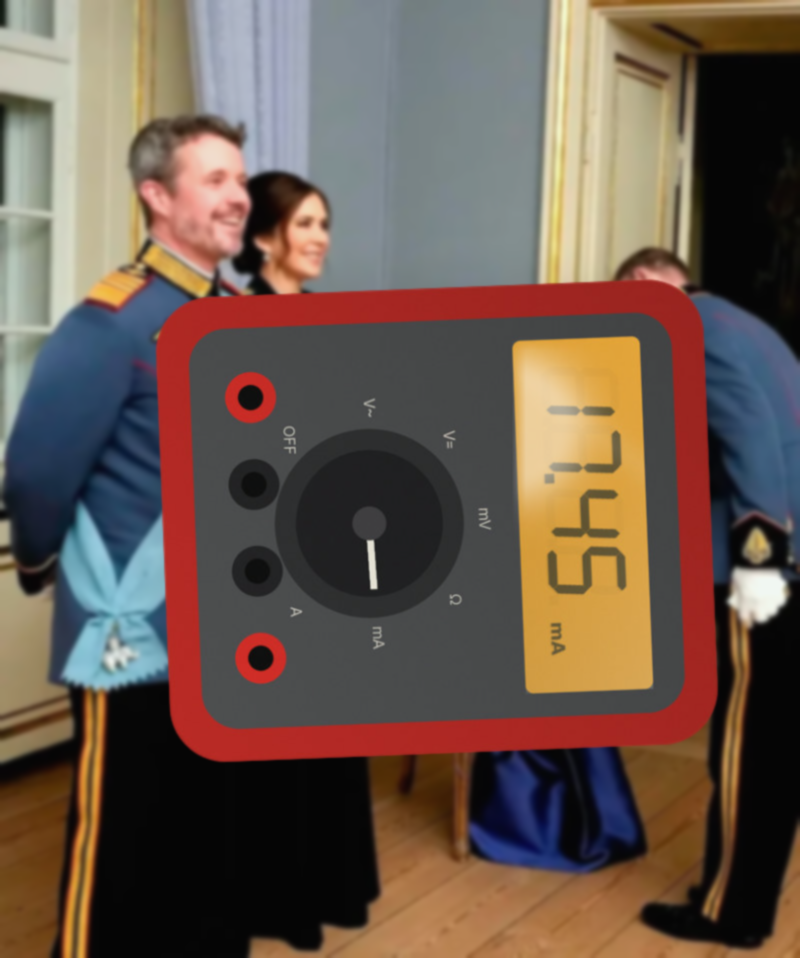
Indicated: 17.45
